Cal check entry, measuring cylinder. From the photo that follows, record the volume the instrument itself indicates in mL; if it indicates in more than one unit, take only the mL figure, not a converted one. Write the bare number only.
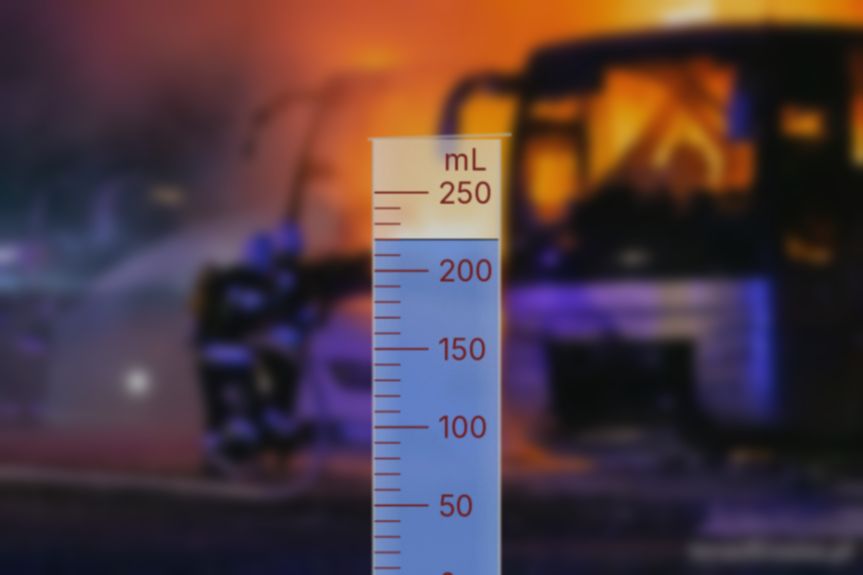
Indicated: 220
